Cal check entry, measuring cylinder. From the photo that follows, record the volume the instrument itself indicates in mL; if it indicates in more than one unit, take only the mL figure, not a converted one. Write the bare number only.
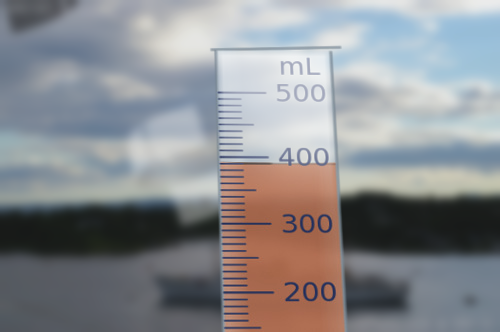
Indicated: 390
